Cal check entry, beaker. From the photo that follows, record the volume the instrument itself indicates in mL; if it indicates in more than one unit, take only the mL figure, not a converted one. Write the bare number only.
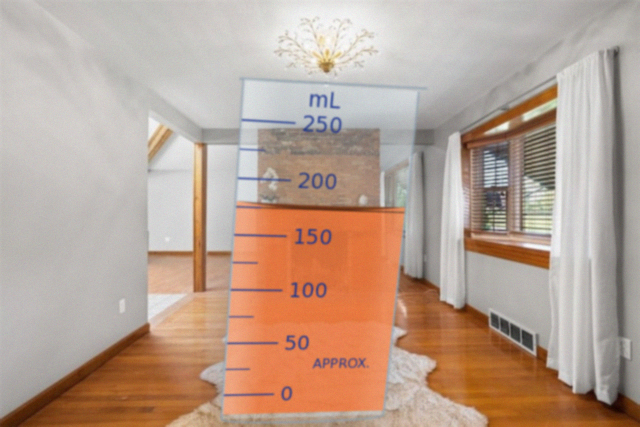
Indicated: 175
